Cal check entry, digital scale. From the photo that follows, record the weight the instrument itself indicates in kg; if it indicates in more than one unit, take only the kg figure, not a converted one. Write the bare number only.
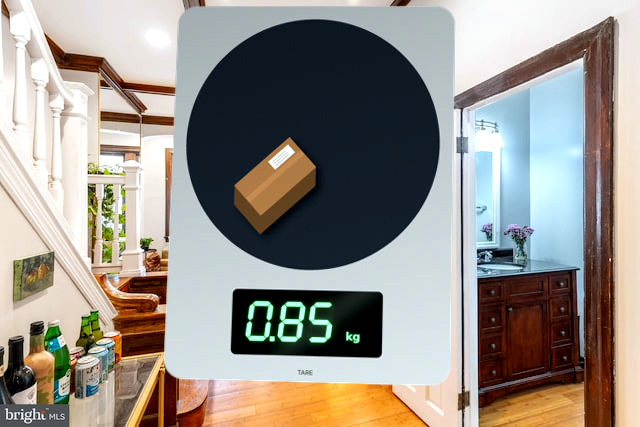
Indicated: 0.85
